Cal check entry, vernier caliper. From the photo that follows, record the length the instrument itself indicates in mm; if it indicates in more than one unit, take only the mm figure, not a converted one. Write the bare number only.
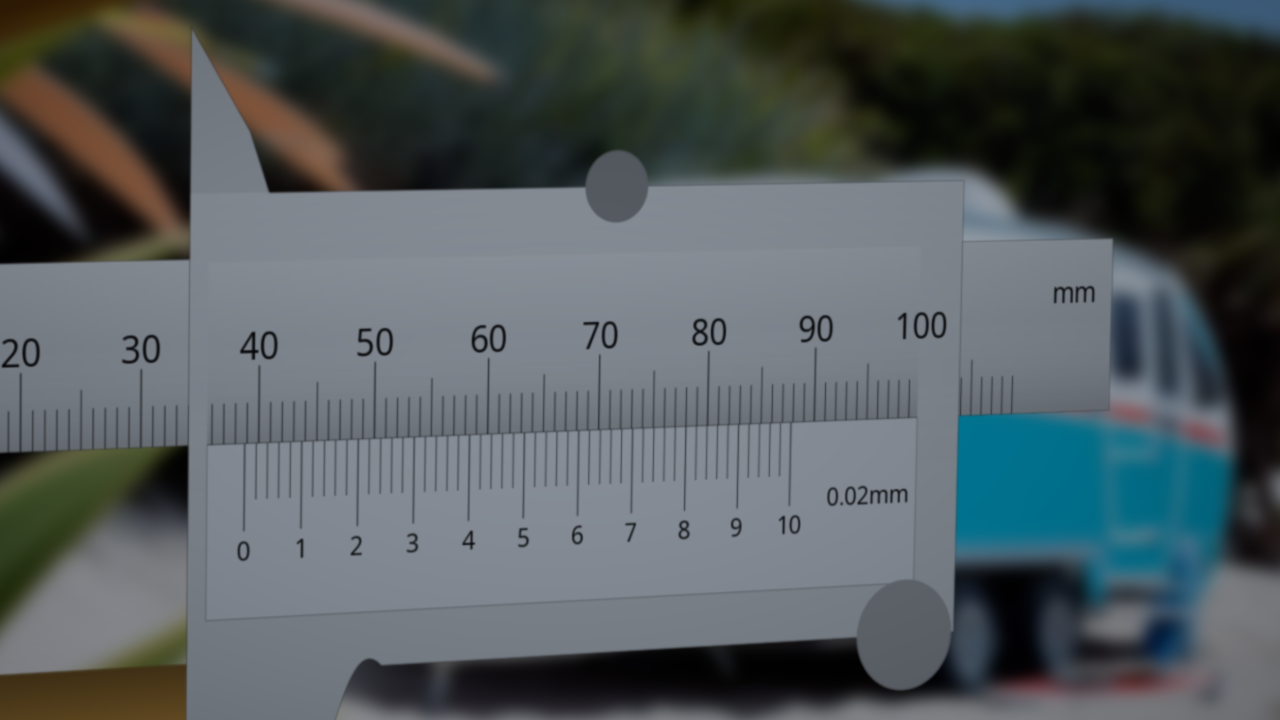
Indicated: 38.8
